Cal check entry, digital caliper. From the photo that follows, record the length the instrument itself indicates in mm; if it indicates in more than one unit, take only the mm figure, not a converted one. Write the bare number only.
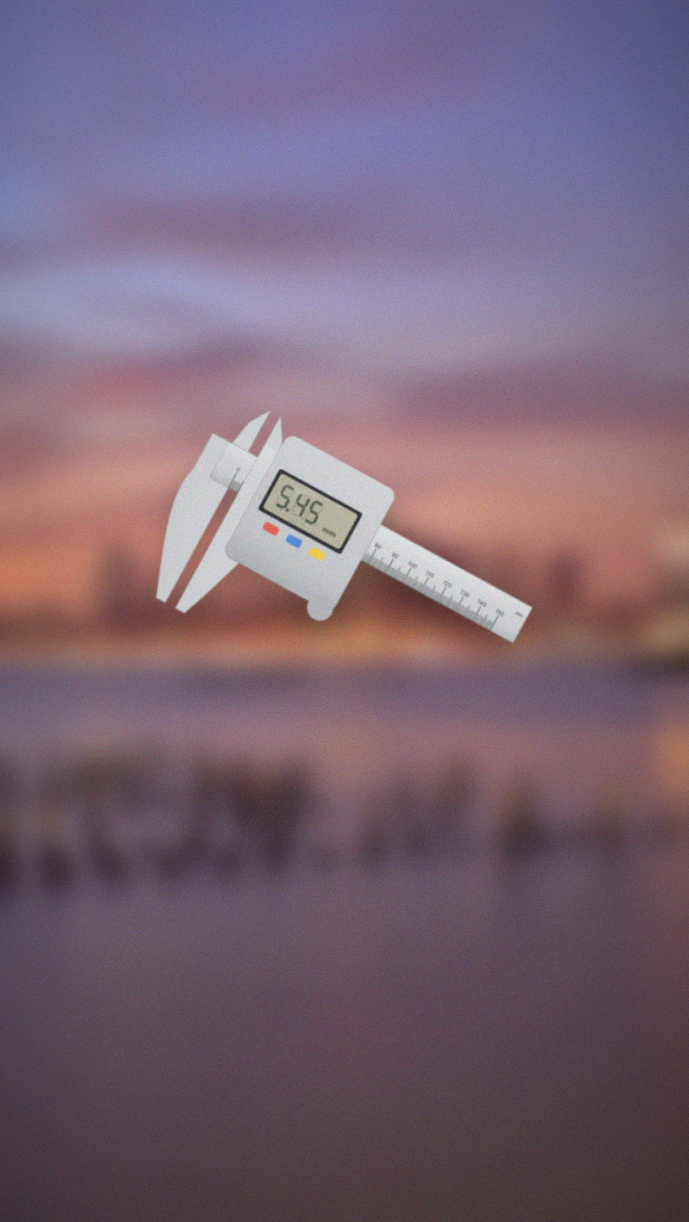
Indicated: 5.45
